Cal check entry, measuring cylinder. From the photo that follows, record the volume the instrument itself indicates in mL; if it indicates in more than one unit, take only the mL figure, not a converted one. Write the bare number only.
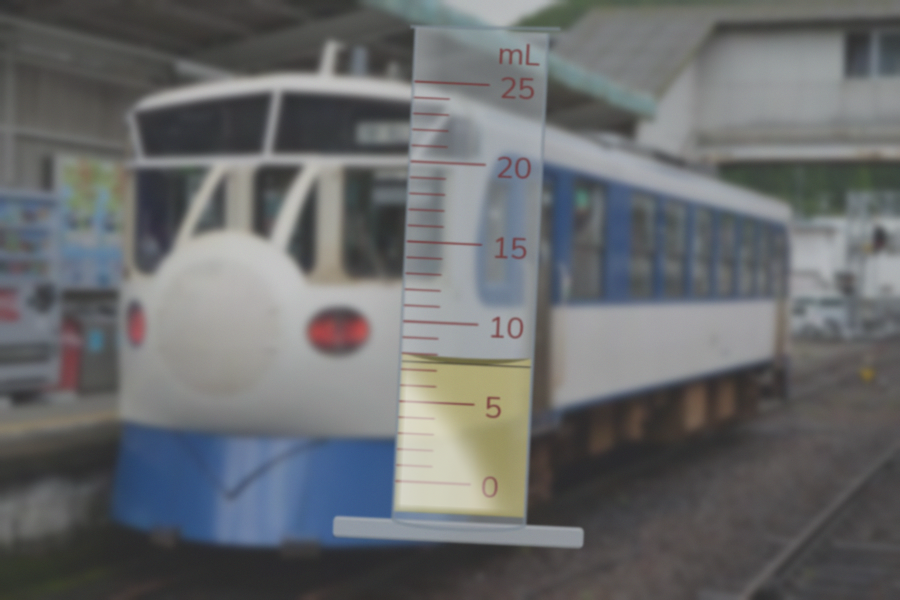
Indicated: 7.5
